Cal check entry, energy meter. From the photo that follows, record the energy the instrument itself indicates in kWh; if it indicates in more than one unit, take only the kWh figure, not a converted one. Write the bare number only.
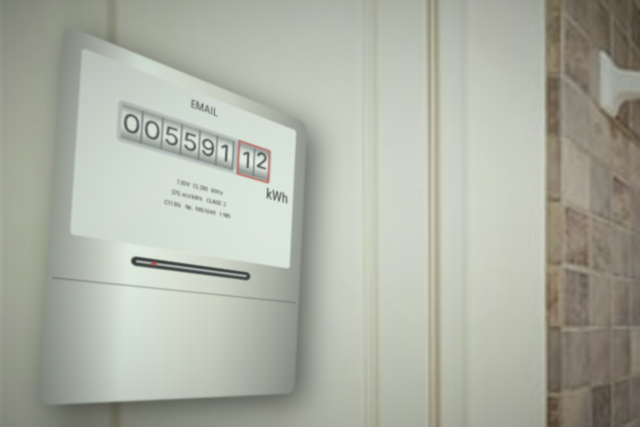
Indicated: 5591.12
